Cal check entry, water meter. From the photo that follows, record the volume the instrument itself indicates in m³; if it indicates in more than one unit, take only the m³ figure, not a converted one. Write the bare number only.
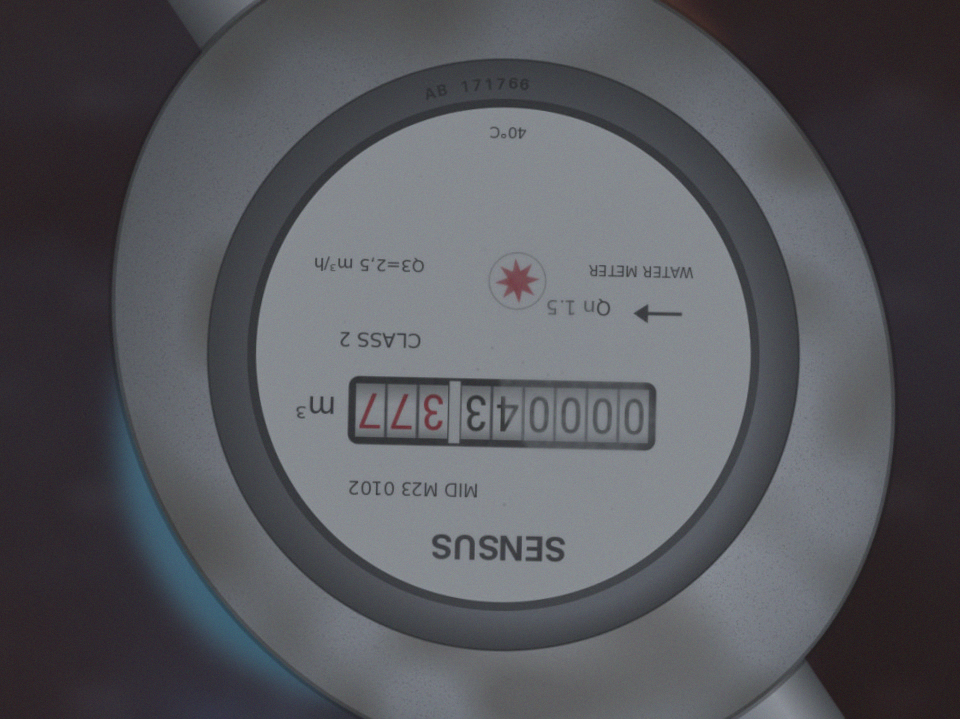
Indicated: 43.377
